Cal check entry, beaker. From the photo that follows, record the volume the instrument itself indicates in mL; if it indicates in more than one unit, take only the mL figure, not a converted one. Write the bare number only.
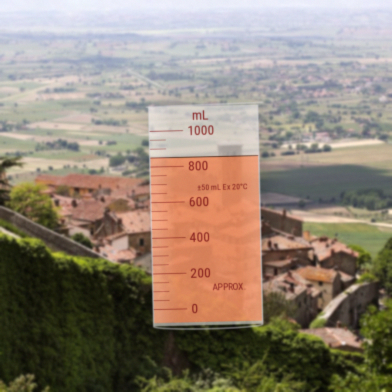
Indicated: 850
